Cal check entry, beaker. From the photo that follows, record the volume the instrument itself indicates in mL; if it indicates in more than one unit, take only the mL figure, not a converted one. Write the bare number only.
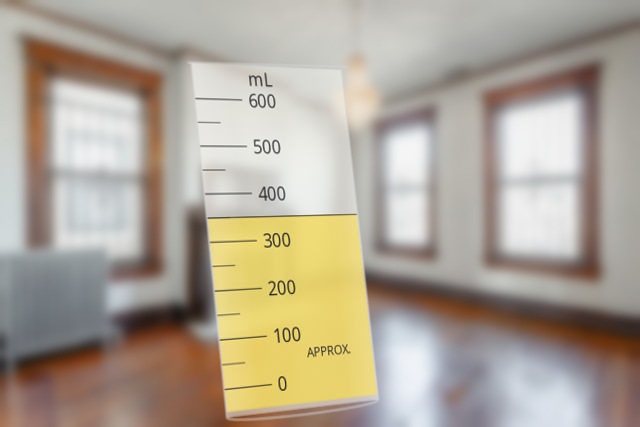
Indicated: 350
